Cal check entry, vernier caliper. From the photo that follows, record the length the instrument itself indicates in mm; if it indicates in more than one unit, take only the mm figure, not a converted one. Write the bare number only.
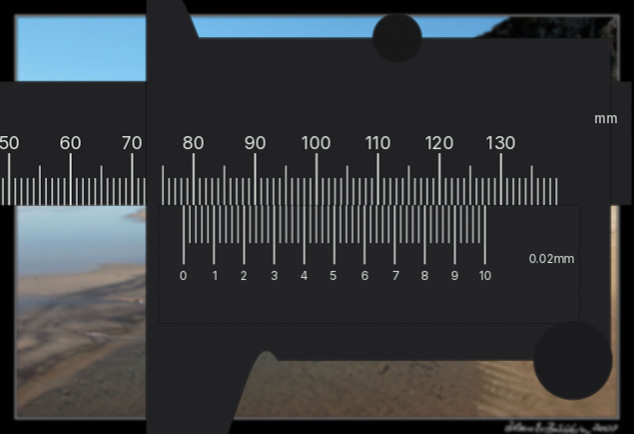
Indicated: 78.4
